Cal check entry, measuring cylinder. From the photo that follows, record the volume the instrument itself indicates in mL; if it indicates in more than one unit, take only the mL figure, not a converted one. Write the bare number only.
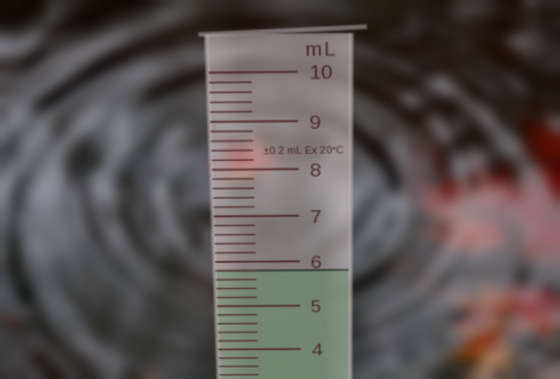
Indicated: 5.8
